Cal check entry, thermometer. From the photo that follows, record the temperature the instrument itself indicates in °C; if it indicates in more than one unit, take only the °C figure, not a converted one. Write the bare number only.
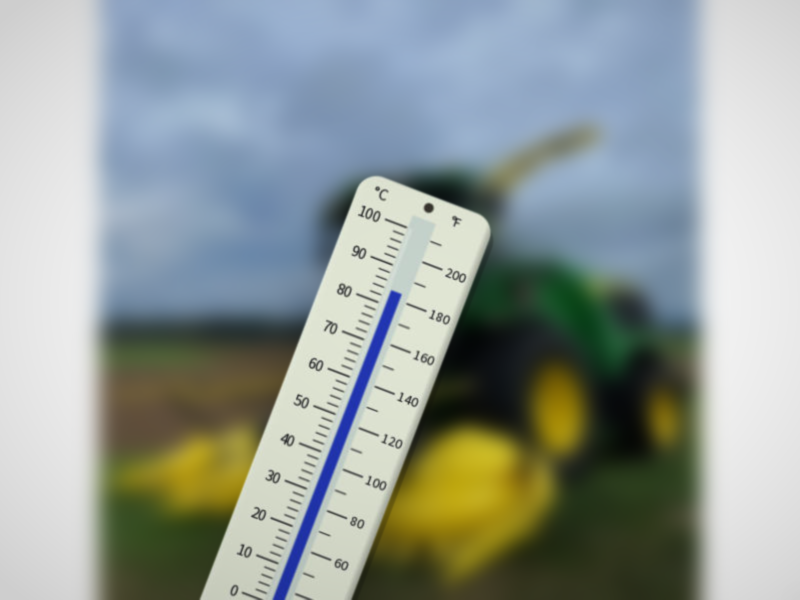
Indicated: 84
